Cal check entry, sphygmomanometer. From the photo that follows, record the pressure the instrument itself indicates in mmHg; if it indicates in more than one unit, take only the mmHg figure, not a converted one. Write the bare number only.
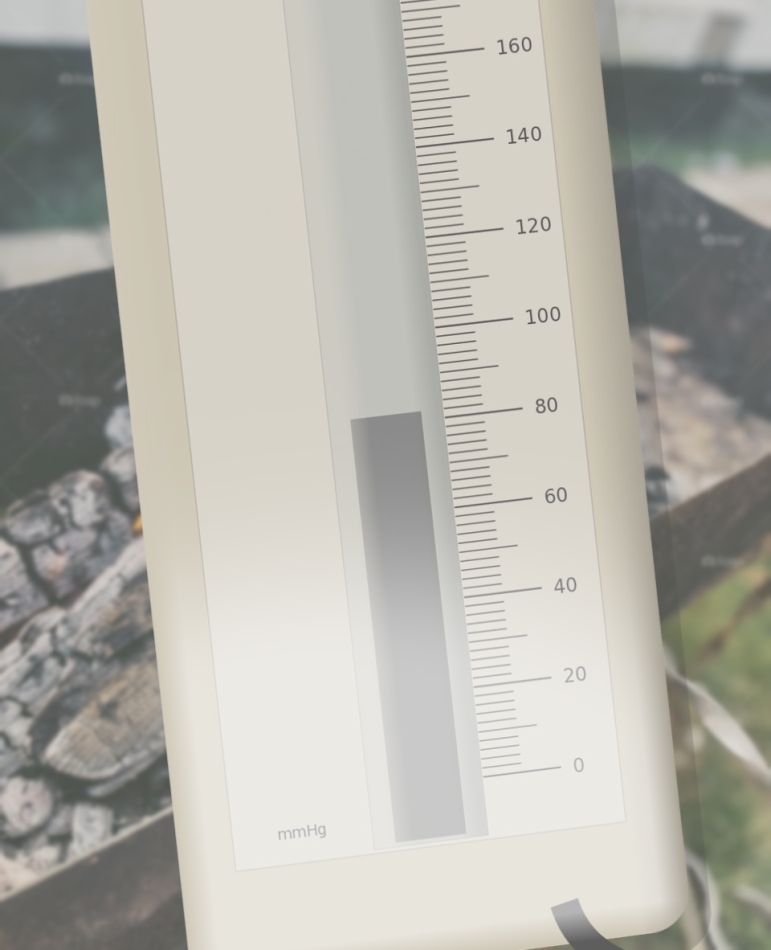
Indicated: 82
